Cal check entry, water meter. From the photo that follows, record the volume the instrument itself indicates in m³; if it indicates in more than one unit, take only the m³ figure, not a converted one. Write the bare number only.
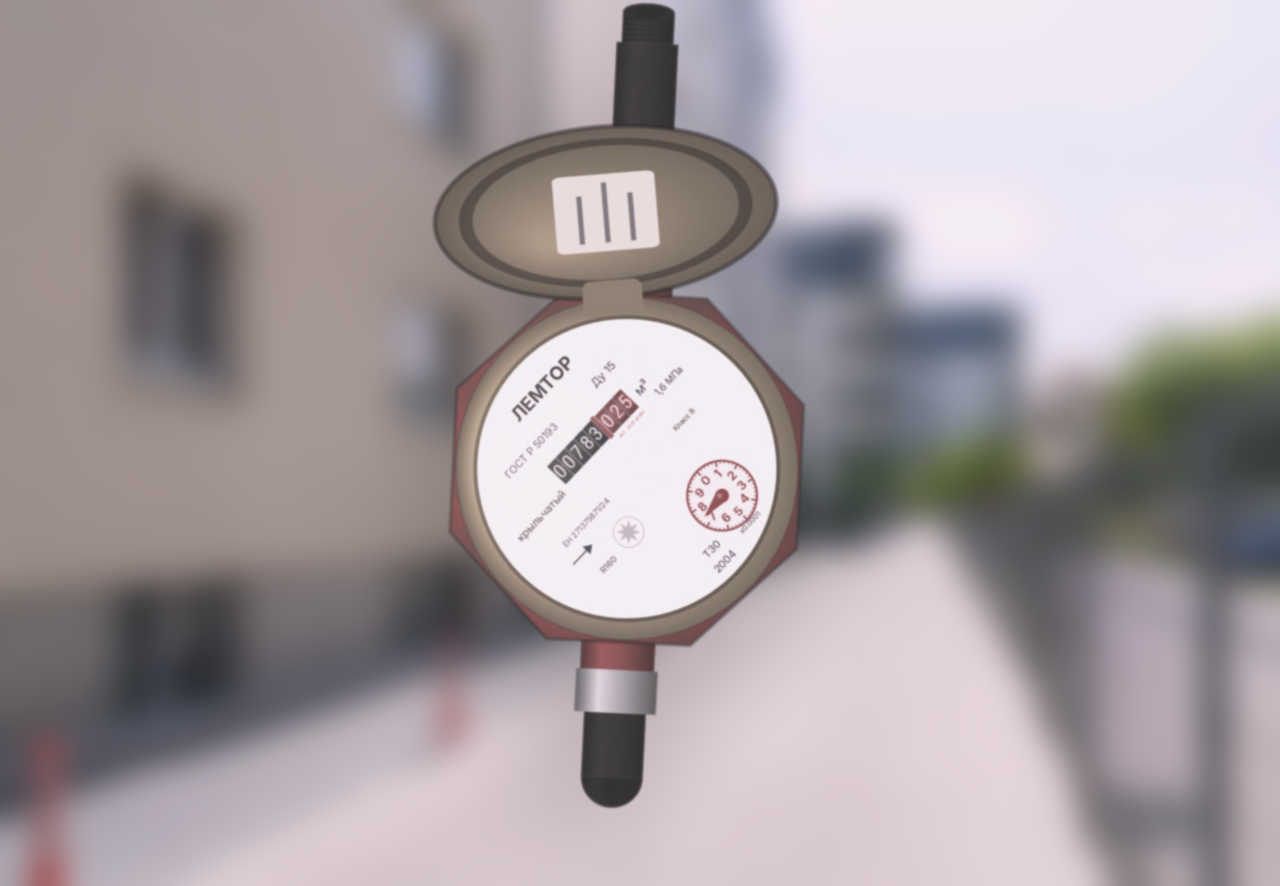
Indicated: 783.0257
